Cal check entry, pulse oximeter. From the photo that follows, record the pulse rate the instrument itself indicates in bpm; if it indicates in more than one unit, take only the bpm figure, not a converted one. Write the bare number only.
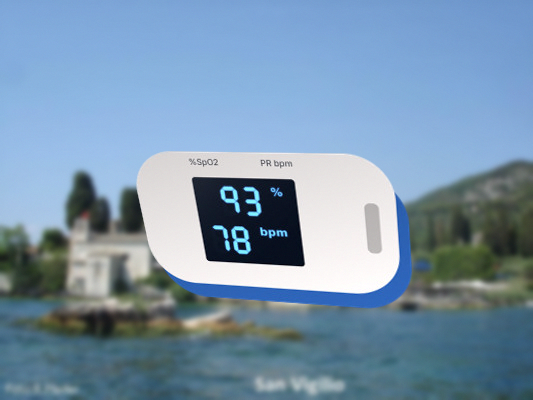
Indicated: 78
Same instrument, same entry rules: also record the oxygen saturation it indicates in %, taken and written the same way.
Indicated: 93
